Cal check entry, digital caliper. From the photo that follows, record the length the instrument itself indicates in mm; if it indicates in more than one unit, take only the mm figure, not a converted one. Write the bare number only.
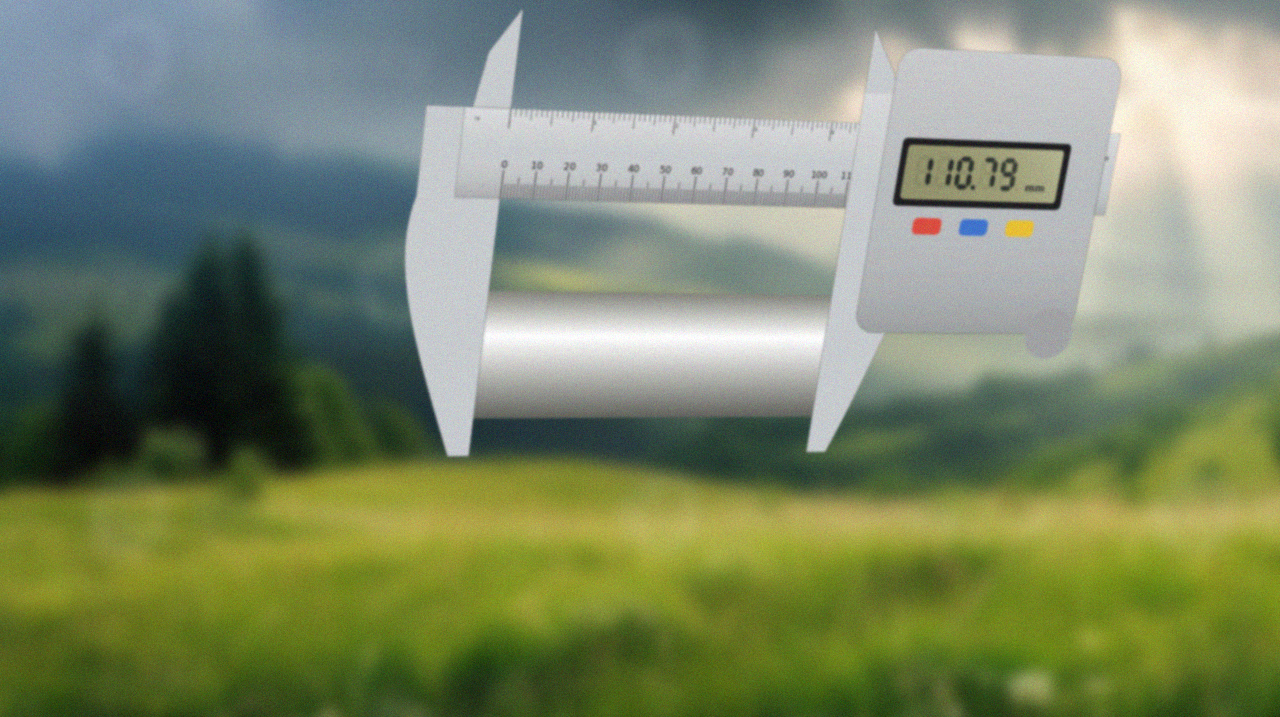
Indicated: 110.79
